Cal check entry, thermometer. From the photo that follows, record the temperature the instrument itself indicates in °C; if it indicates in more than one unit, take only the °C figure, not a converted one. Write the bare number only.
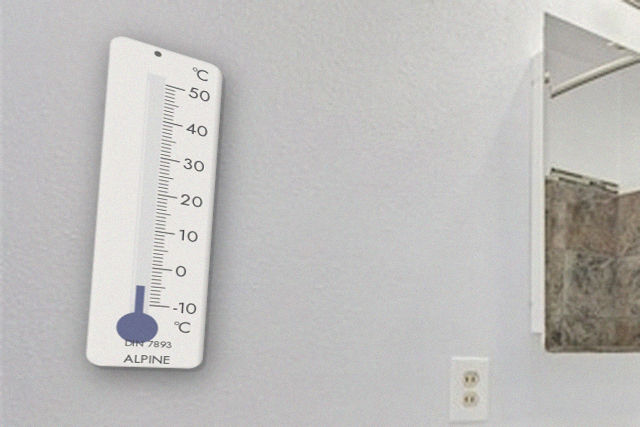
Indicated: -5
